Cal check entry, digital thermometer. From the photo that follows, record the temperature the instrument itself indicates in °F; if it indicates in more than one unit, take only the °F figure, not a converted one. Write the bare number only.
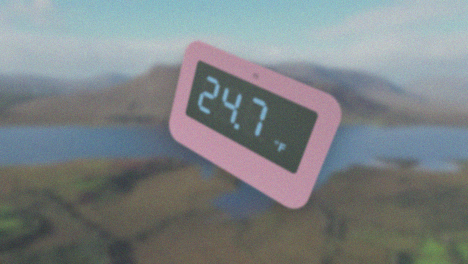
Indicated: 24.7
